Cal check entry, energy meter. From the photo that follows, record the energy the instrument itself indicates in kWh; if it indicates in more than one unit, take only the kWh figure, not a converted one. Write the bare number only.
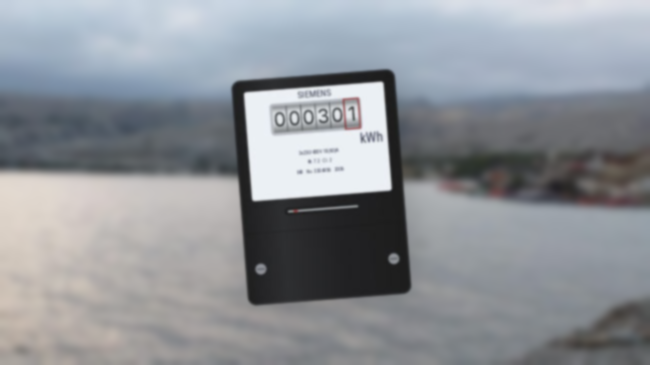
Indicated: 30.1
